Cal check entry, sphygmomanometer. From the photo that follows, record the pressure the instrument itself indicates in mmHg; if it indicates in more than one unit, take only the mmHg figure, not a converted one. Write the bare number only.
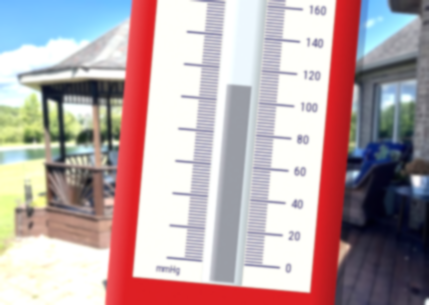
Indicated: 110
